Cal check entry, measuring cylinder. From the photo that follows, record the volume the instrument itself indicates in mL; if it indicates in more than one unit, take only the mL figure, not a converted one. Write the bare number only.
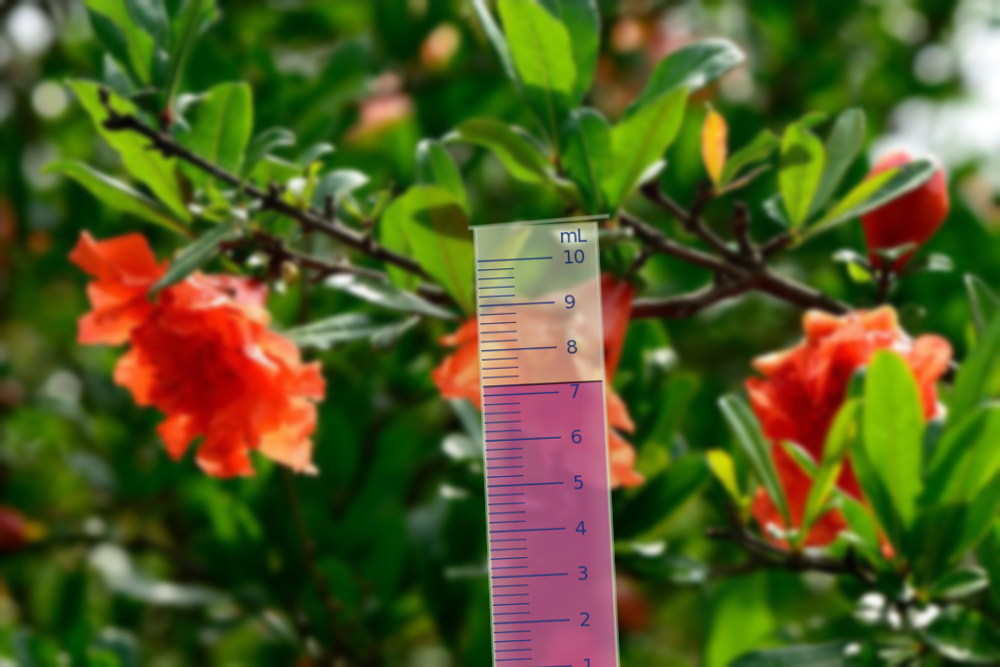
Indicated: 7.2
